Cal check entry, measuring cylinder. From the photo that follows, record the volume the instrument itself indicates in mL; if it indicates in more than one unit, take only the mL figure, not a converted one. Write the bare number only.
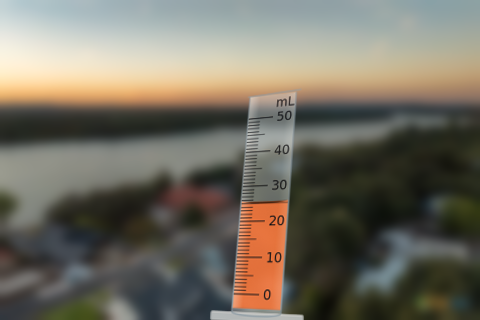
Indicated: 25
